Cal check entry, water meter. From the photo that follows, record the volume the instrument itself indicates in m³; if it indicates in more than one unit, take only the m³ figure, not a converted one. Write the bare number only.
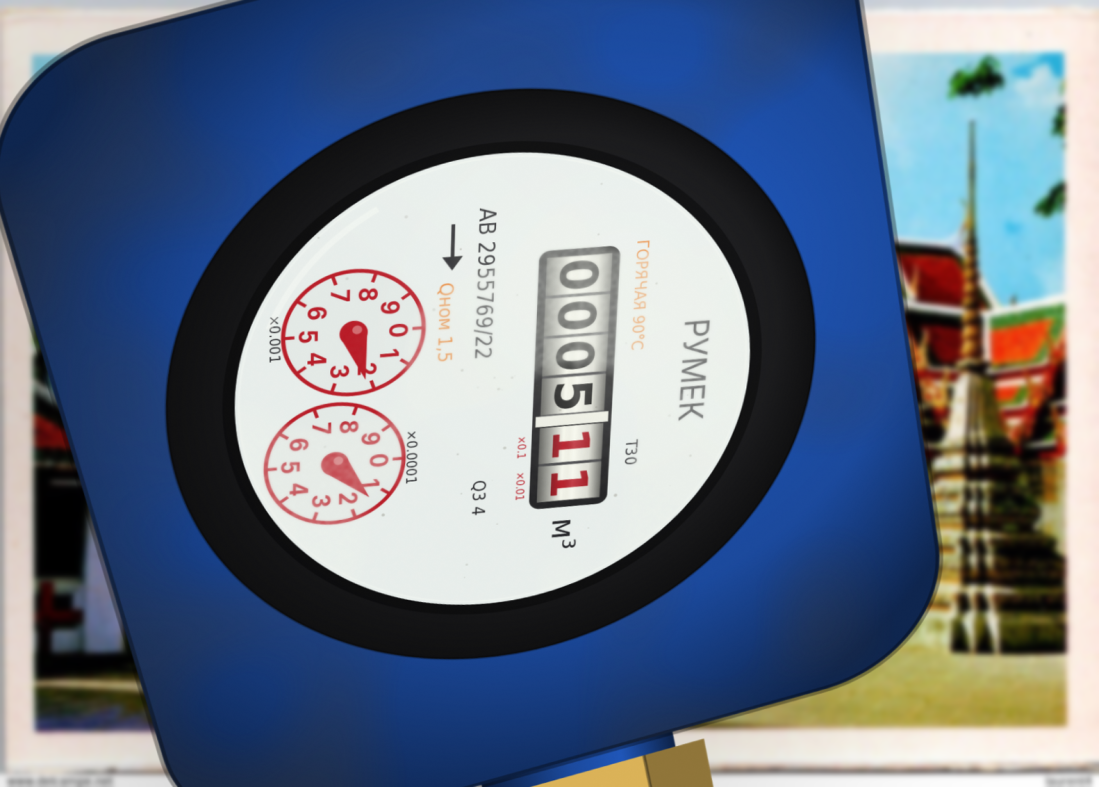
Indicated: 5.1121
